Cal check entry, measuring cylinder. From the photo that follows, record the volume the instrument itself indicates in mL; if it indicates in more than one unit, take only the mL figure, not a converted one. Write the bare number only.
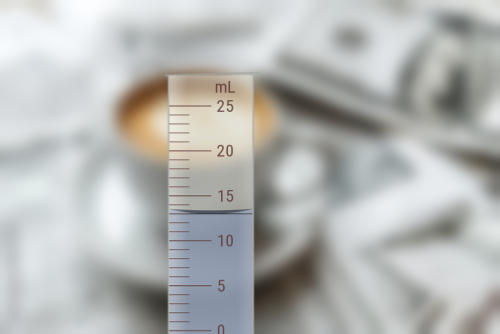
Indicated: 13
